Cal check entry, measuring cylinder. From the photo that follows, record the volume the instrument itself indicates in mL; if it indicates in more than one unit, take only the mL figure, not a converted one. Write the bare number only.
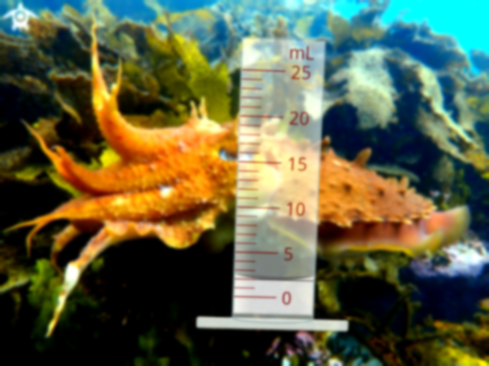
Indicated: 2
